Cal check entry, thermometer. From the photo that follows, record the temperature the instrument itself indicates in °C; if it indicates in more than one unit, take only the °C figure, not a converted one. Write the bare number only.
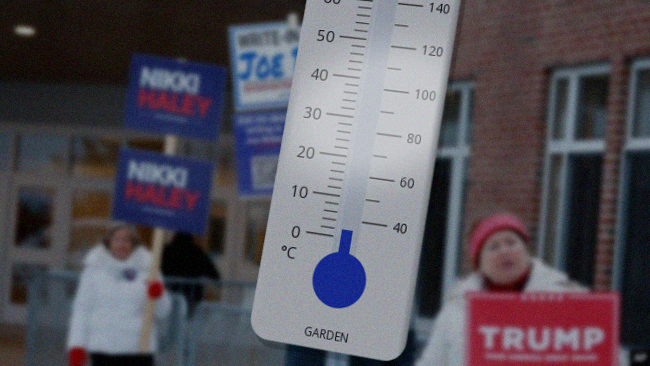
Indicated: 2
